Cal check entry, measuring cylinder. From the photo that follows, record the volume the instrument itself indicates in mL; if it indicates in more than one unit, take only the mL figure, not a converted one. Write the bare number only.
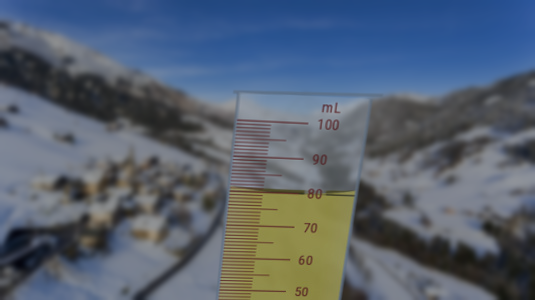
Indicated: 80
